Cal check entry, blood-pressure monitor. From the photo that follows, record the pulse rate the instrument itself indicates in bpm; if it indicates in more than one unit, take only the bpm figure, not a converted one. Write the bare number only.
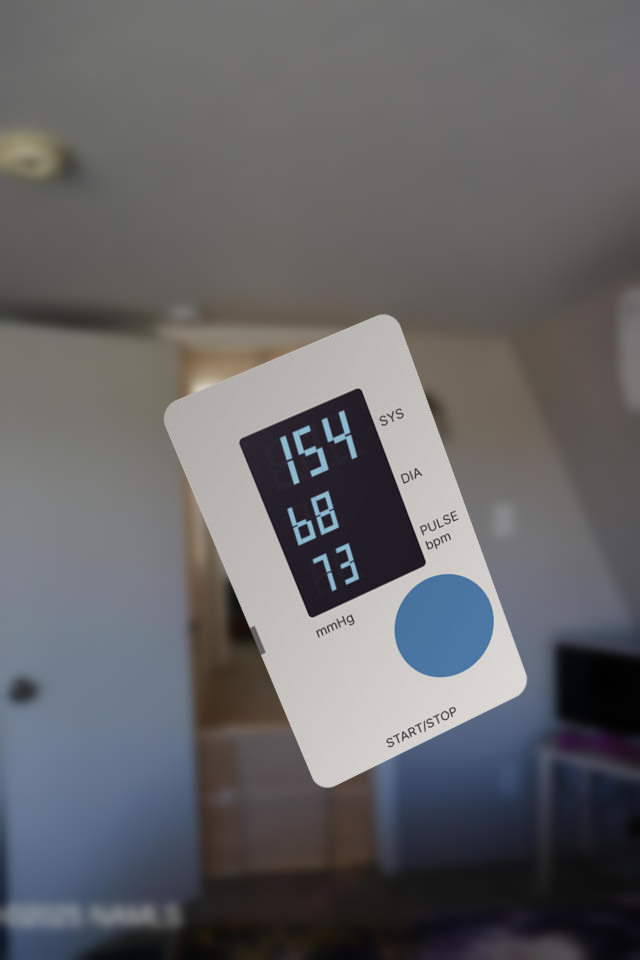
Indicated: 73
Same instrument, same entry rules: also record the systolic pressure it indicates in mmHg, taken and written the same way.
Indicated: 154
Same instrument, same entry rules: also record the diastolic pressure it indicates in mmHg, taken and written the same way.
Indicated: 68
